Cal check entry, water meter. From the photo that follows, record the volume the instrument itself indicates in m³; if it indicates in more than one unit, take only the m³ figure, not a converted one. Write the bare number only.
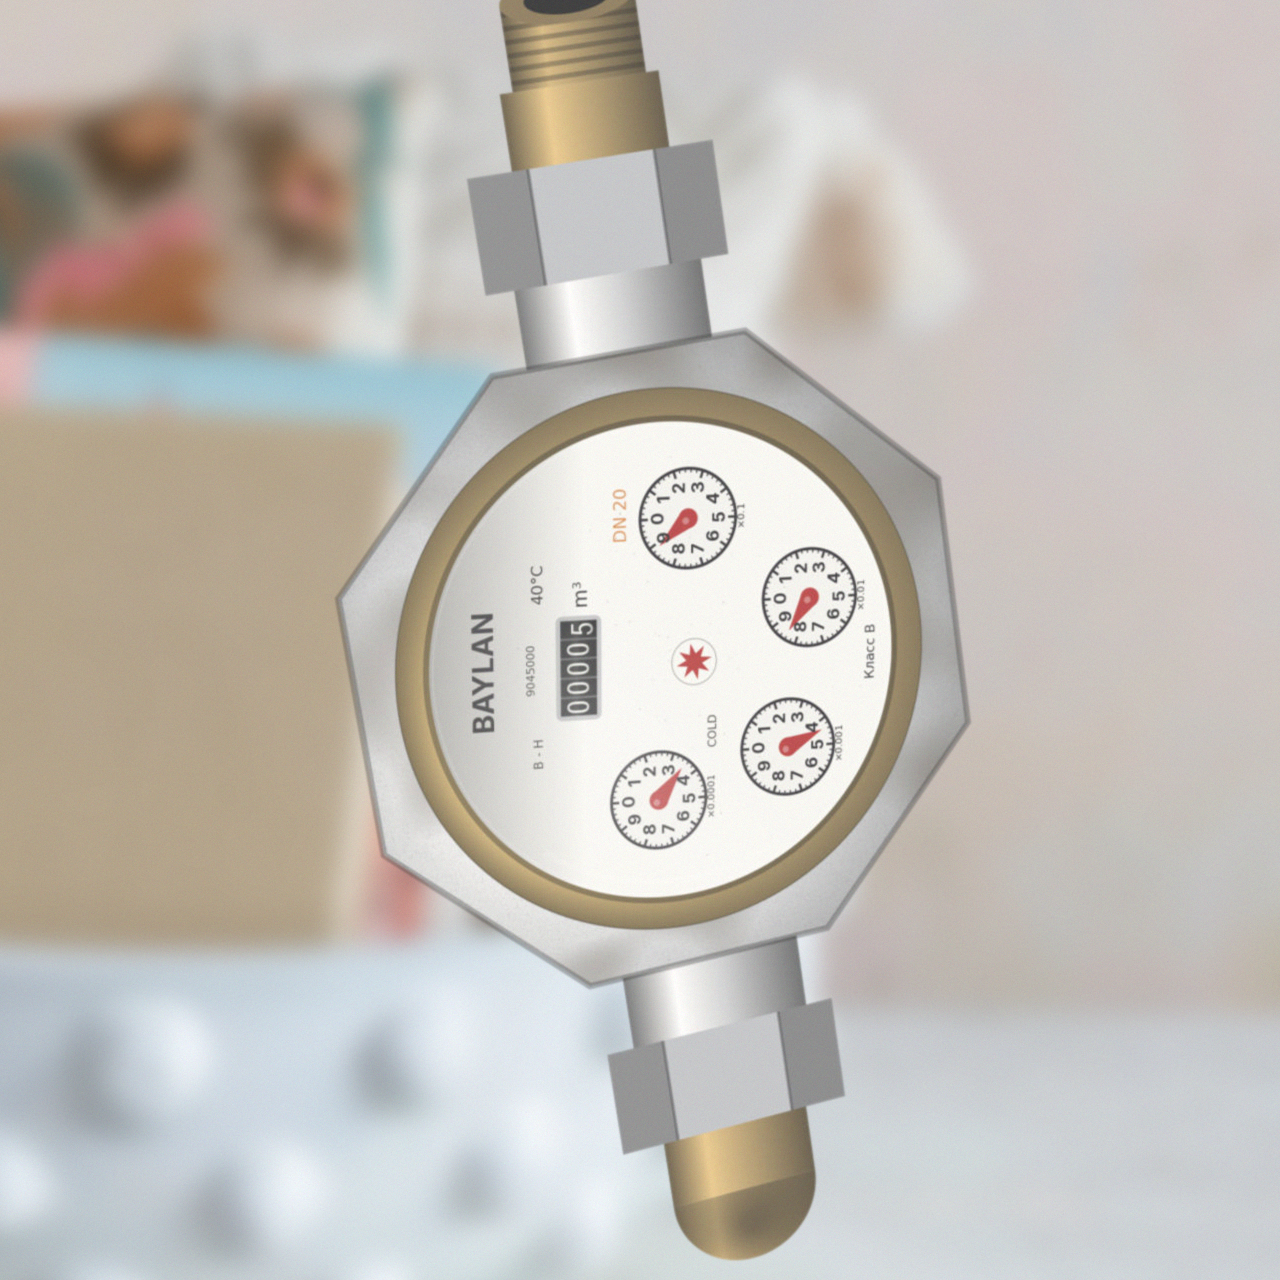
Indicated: 4.8843
